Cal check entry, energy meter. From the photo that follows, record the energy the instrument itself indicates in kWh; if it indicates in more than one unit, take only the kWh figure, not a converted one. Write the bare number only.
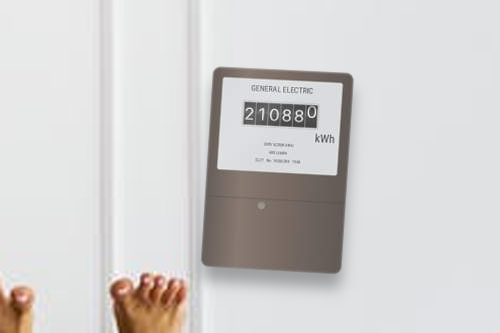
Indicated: 210880
